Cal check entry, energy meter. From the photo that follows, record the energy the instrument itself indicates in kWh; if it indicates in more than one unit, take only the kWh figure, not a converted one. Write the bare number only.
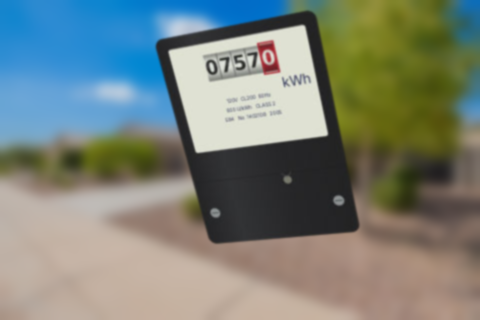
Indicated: 757.0
